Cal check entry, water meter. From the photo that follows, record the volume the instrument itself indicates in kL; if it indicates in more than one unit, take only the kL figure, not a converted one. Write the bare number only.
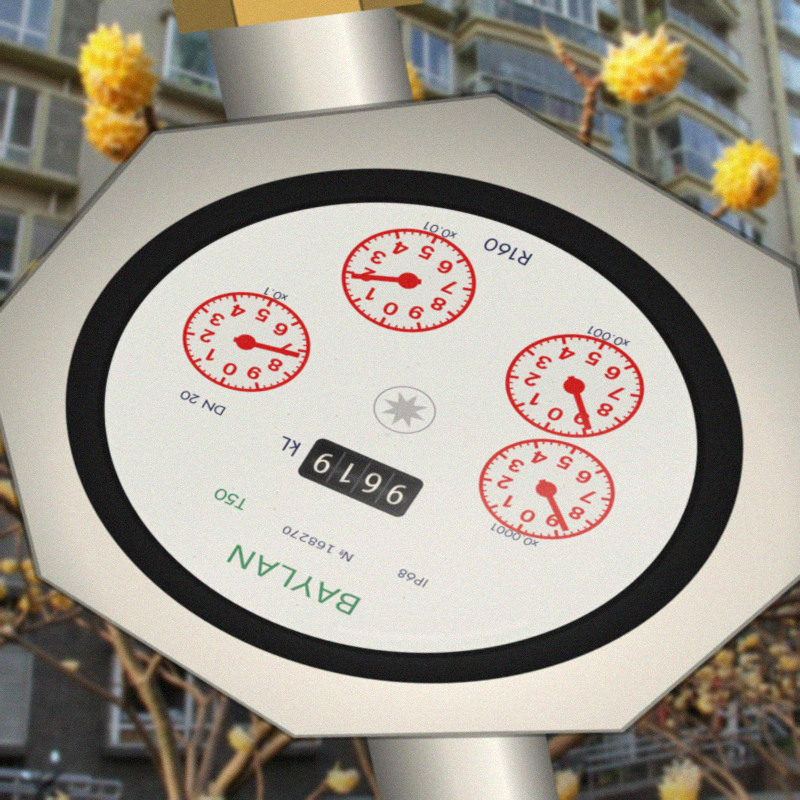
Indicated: 9619.7188
